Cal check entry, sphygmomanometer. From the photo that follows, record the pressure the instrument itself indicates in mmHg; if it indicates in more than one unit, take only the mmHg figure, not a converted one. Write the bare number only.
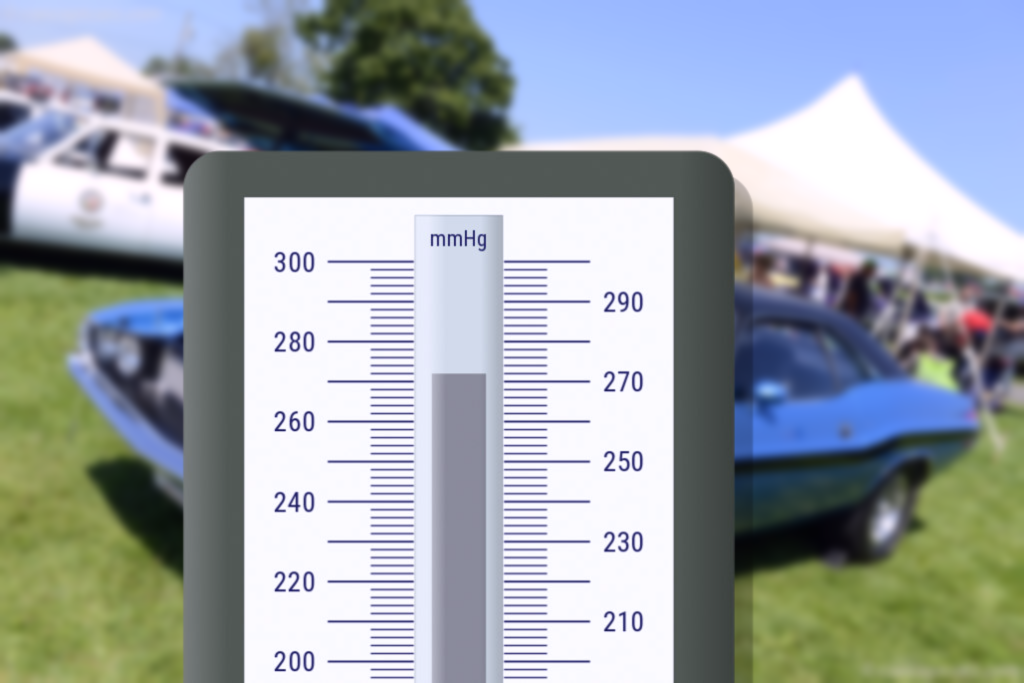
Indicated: 272
